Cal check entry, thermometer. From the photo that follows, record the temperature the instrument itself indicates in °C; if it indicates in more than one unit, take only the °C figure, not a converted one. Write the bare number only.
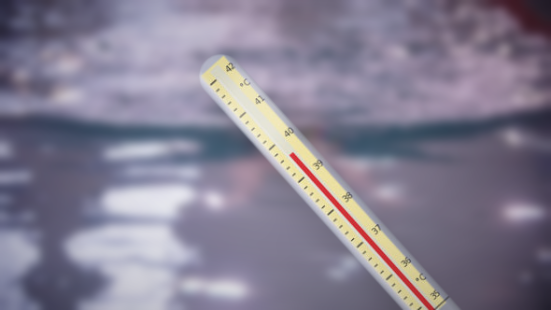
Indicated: 39.6
